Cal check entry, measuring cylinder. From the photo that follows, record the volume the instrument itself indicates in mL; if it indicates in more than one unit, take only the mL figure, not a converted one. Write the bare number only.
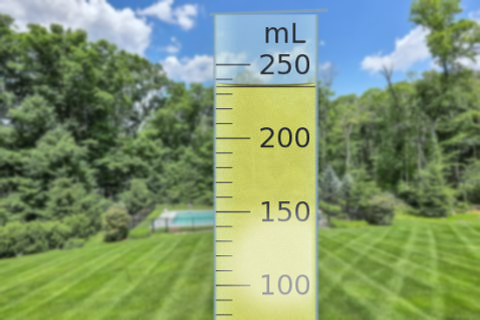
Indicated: 235
